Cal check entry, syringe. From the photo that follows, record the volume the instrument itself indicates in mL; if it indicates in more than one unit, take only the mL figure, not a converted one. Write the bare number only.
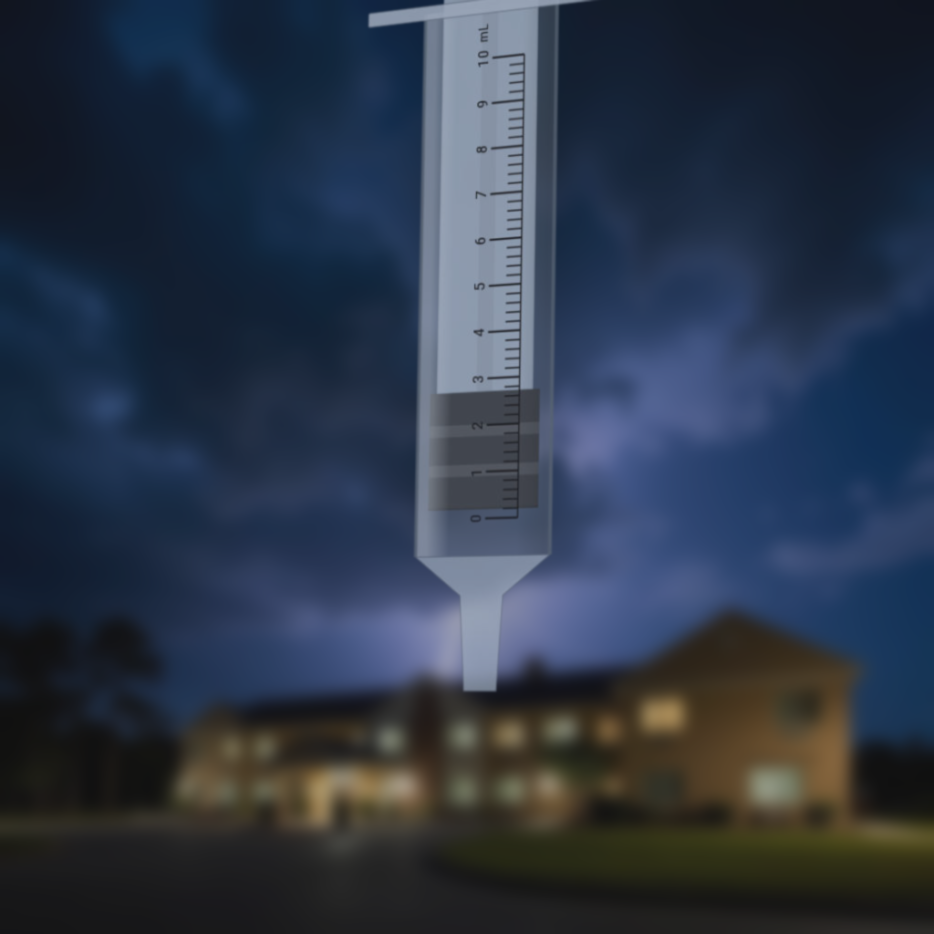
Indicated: 0.2
